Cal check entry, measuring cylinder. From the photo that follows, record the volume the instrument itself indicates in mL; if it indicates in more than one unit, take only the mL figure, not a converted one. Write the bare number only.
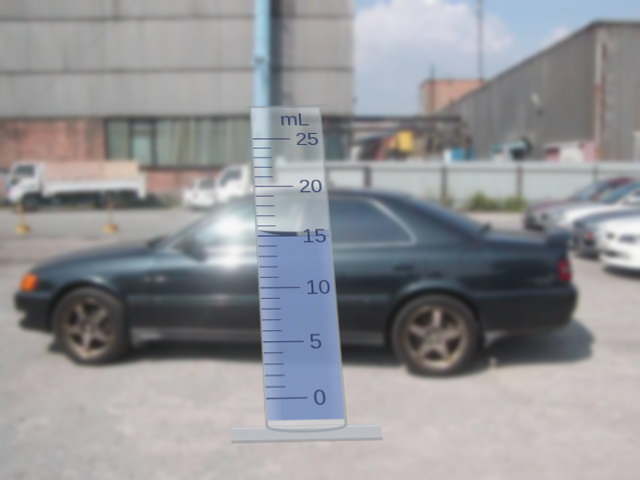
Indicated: 15
